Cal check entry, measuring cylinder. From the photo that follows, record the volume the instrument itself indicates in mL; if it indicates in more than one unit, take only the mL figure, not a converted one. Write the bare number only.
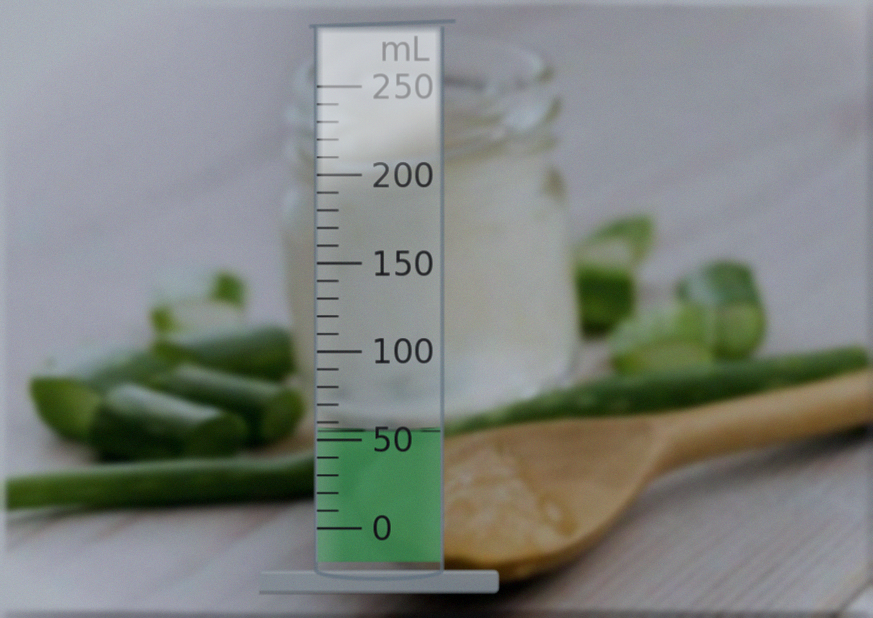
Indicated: 55
